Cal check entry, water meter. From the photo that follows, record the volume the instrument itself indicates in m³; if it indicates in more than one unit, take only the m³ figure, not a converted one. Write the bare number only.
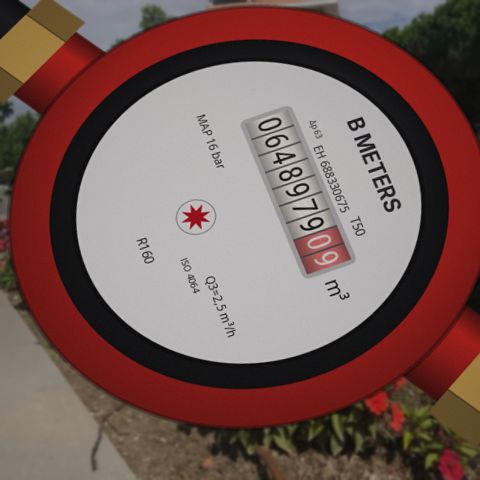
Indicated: 648979.09
